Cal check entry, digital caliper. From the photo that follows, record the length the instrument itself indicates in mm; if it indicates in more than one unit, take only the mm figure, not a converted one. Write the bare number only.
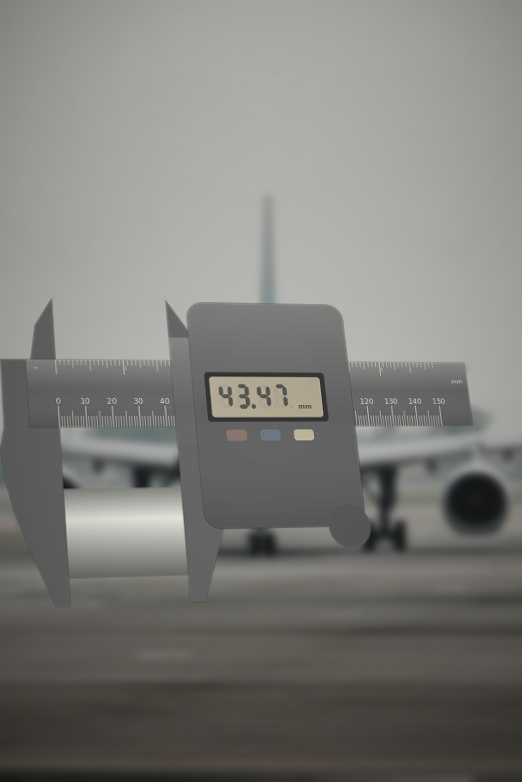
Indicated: 43.47
